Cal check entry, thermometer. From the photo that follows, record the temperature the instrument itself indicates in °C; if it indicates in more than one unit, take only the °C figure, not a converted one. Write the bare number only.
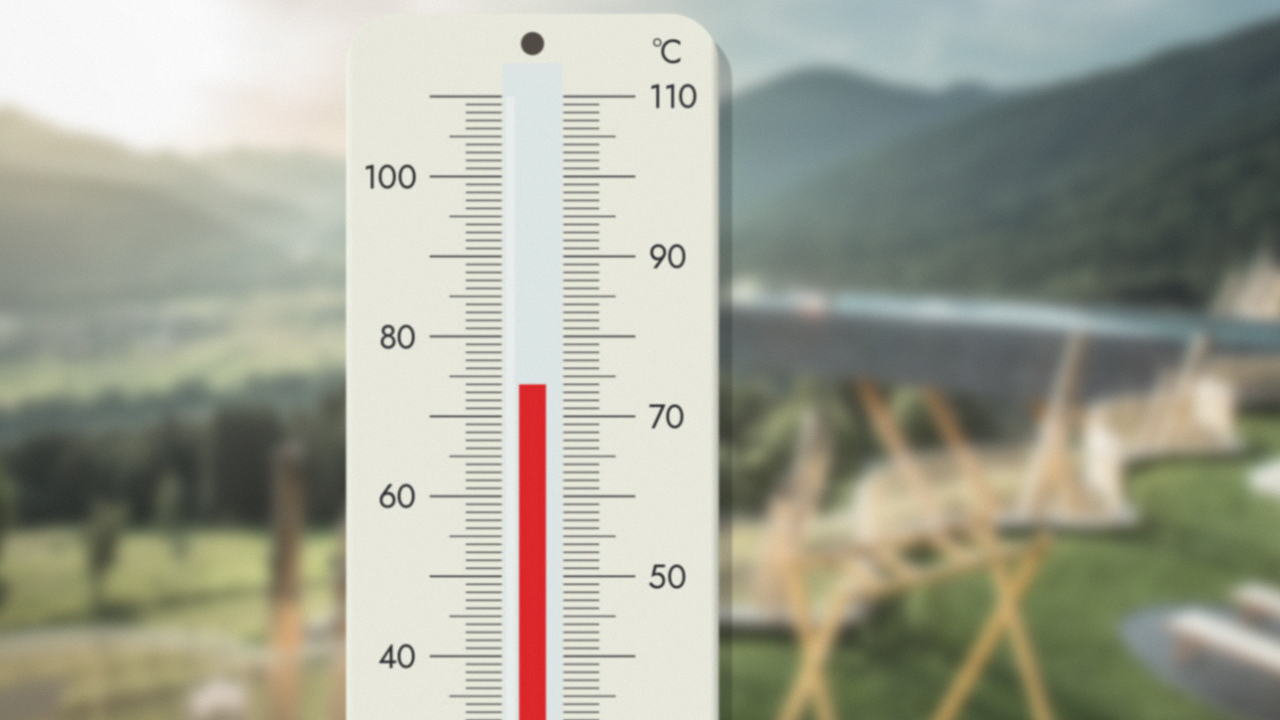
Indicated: 74
